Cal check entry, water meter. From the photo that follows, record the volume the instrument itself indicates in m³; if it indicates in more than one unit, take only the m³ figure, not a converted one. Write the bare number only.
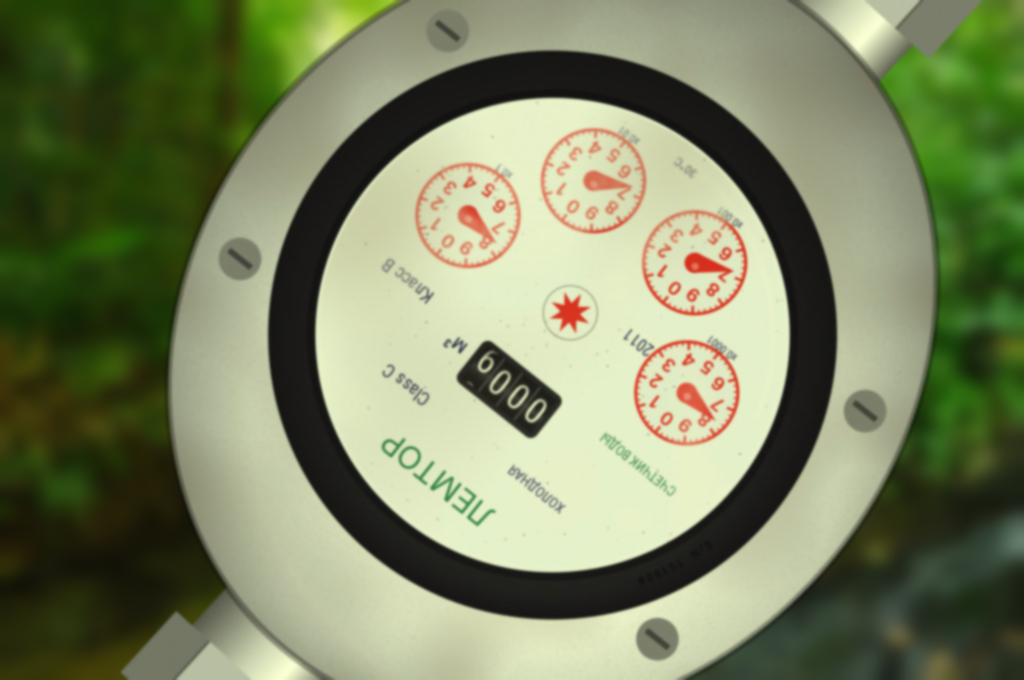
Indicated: 8.7667
